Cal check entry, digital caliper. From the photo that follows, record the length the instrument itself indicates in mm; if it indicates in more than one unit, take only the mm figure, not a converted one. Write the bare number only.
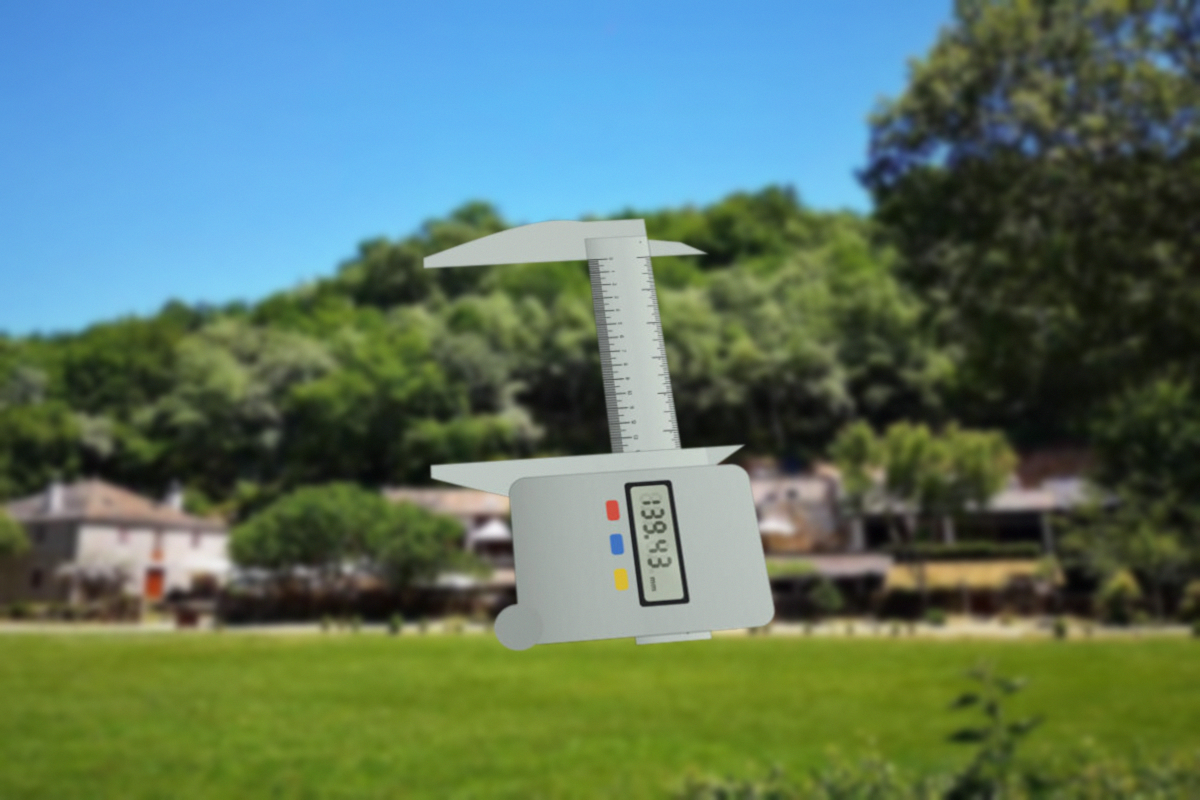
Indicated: 139.43
